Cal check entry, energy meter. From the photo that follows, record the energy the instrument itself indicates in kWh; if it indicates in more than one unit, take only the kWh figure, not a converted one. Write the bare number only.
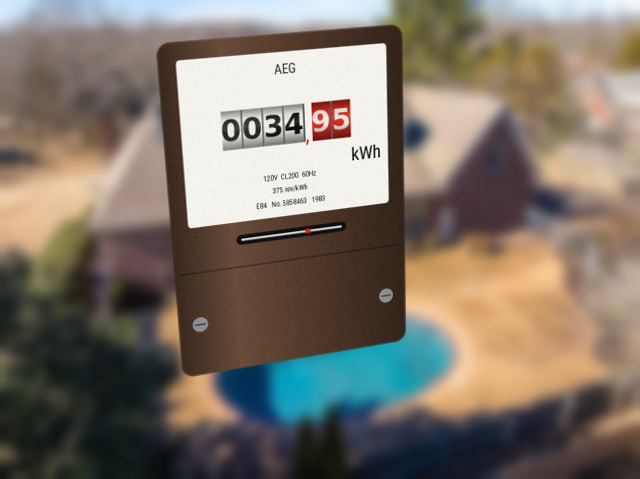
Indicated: 34.95
